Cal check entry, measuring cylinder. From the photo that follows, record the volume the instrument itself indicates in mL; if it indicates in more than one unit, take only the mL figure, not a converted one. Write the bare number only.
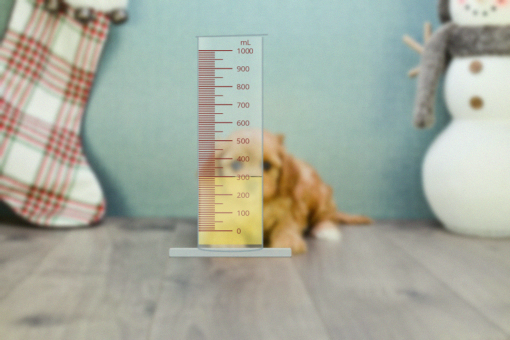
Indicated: 300
